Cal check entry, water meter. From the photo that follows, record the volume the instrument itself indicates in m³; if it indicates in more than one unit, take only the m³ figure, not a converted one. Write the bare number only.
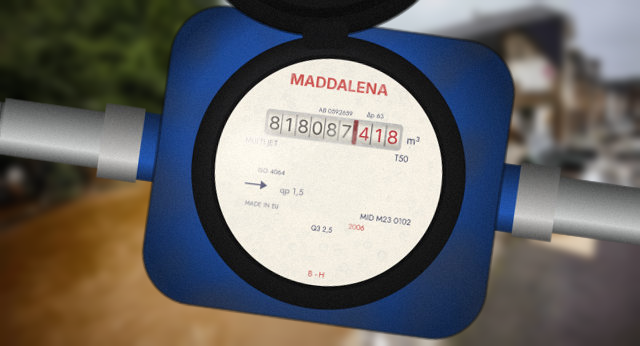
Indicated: 818087.418
